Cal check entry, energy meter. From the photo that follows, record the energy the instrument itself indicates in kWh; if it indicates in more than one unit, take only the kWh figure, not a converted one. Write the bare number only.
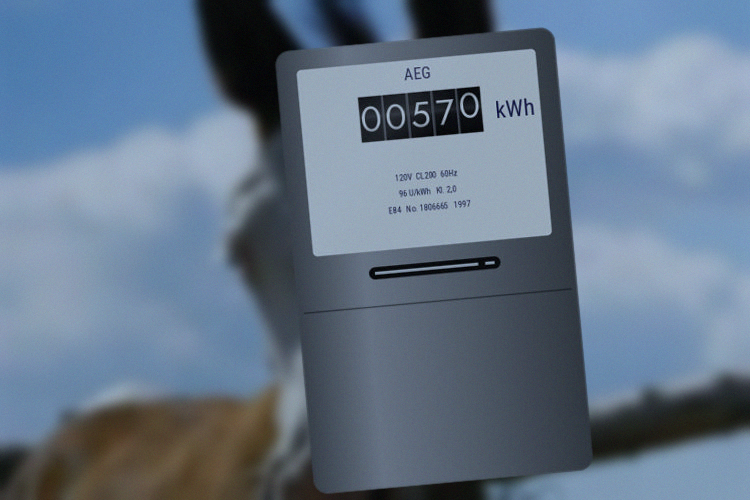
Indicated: 570
